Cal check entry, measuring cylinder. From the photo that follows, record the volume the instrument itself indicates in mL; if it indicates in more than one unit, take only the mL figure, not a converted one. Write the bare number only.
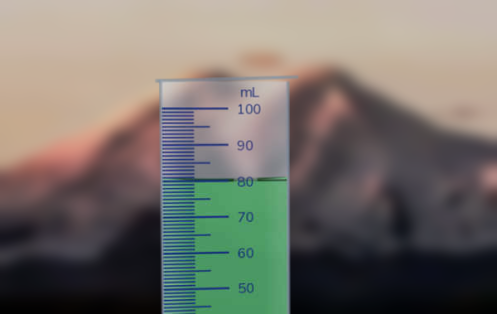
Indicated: 80
